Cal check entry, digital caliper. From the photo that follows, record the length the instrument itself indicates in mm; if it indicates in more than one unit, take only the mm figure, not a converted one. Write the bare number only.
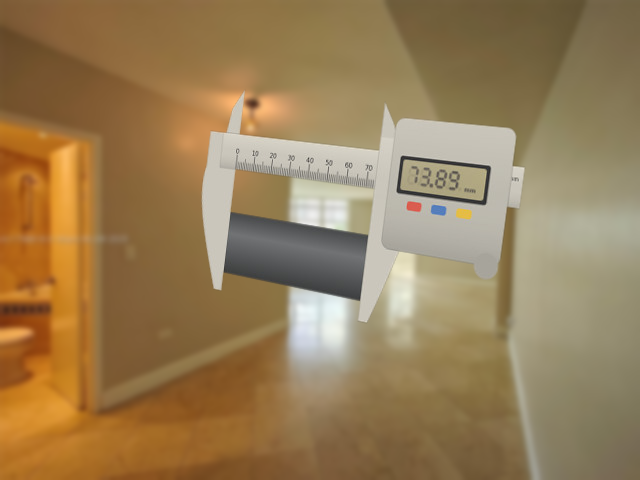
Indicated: 73.89
